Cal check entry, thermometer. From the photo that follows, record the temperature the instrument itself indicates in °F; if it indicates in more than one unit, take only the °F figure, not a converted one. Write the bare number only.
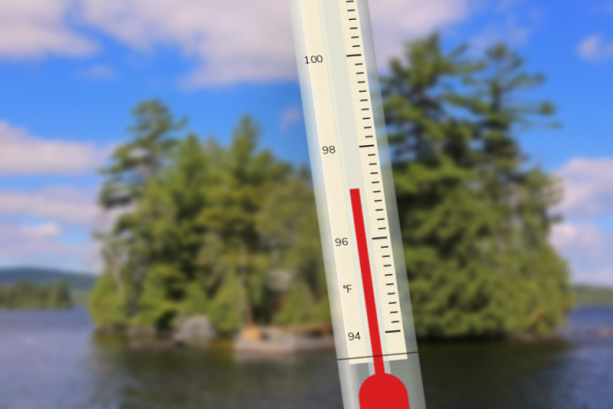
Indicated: 97.1
